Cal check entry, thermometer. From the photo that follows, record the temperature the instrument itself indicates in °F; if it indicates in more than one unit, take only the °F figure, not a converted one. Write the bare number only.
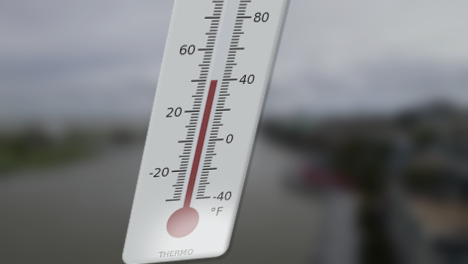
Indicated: 40
